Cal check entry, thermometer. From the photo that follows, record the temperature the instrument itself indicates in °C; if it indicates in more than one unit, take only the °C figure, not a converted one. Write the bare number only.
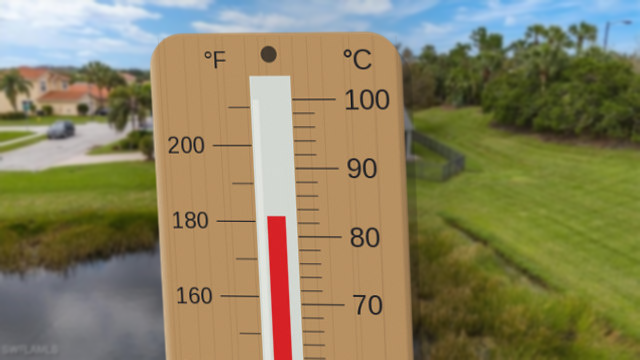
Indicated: 83
